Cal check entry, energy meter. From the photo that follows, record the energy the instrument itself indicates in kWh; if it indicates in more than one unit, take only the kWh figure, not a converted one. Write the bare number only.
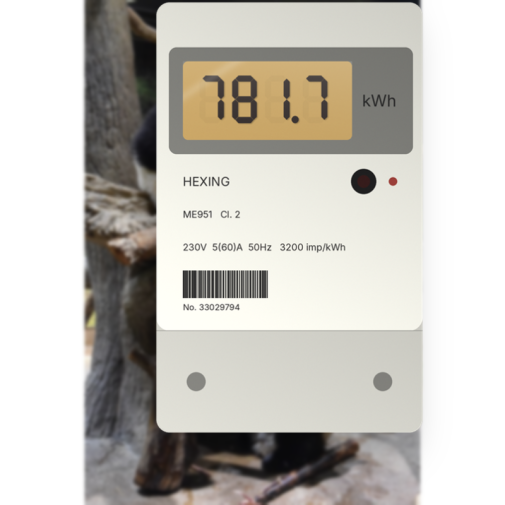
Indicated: 781.7
